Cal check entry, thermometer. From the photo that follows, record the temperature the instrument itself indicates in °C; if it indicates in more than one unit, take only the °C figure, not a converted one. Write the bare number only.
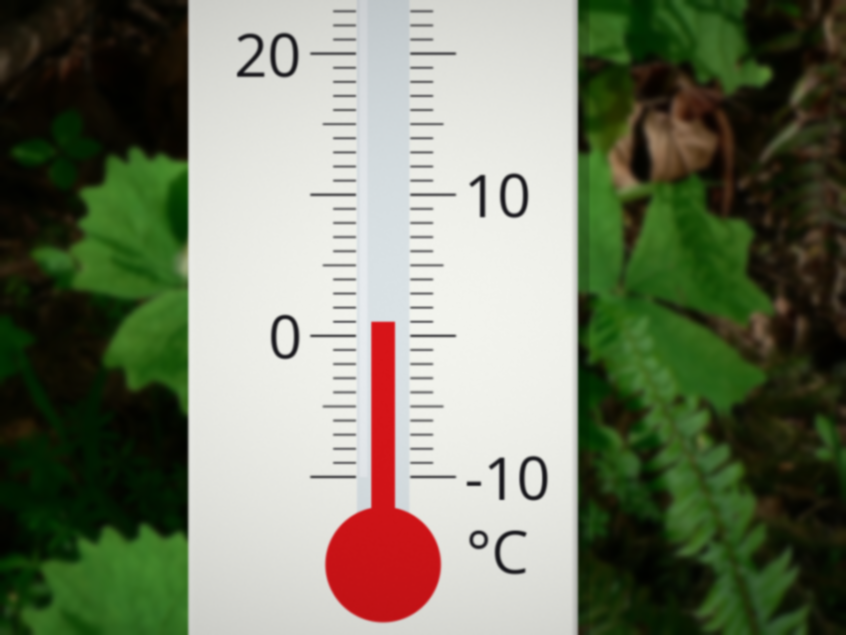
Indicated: 1
